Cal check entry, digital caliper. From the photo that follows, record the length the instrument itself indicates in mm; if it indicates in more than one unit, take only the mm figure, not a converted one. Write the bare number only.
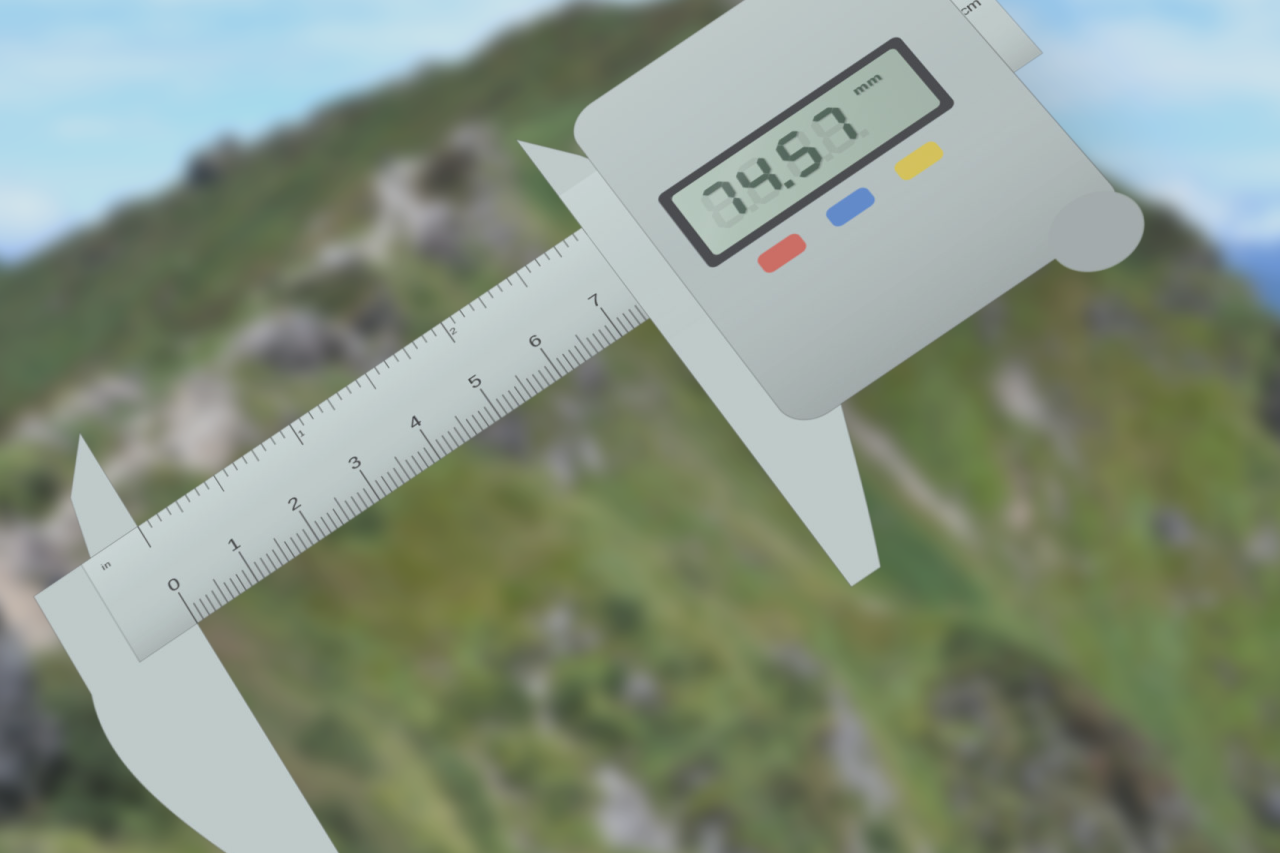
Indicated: 74.57
